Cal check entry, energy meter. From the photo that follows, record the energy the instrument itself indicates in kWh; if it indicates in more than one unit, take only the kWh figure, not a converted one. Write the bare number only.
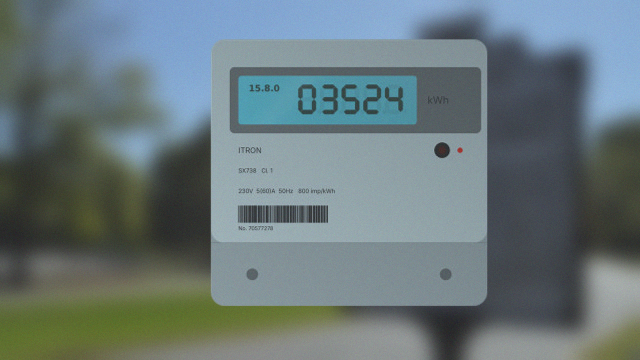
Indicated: 3524
